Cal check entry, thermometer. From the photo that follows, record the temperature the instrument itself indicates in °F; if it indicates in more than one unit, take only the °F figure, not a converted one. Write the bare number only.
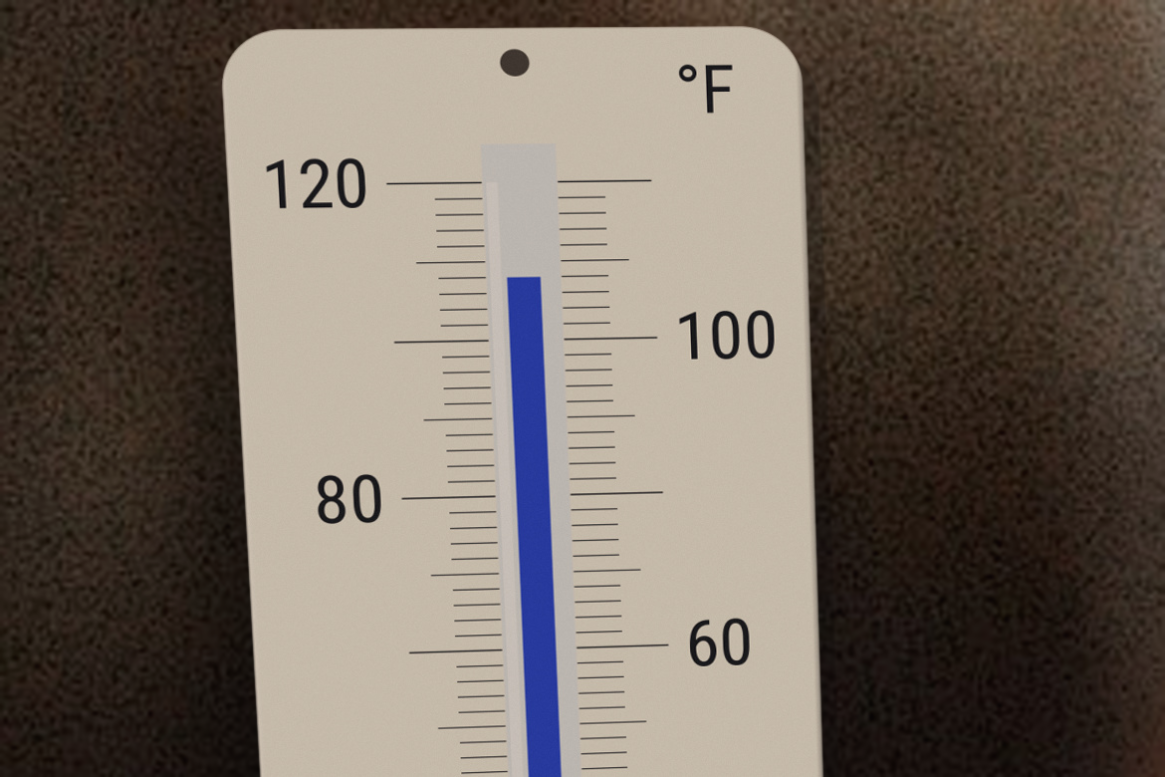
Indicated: 108
